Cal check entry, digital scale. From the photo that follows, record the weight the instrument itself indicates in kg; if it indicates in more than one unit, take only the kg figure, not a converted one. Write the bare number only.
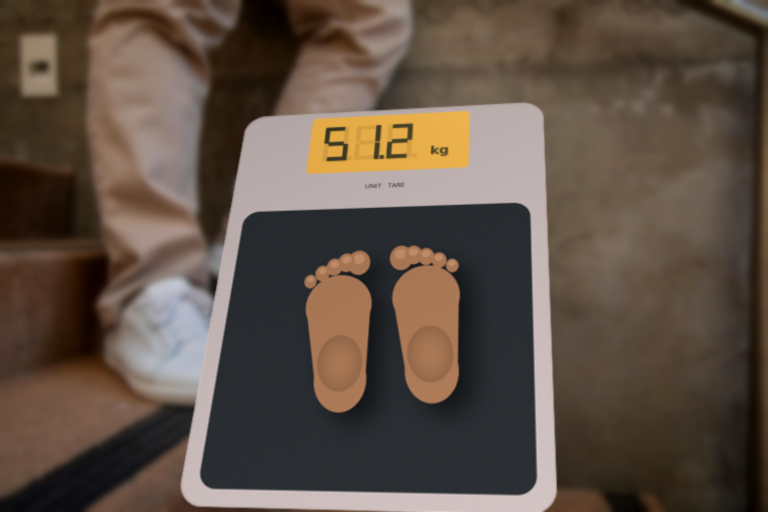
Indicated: 51.2
